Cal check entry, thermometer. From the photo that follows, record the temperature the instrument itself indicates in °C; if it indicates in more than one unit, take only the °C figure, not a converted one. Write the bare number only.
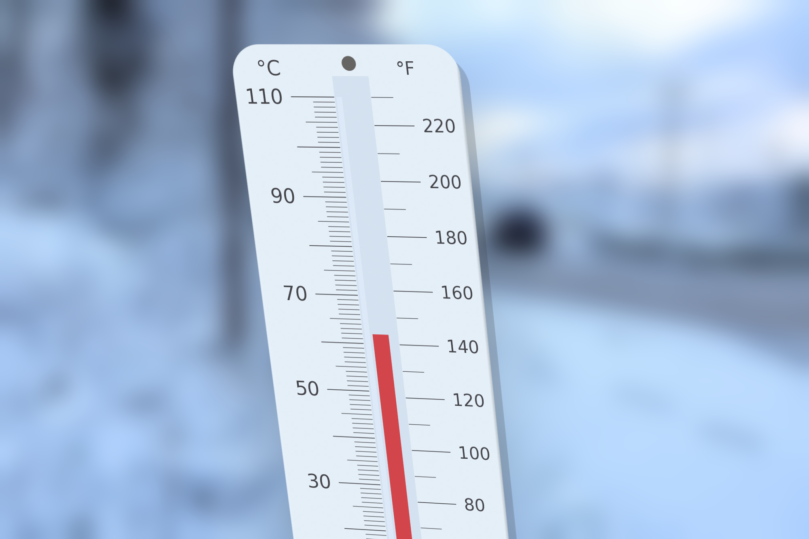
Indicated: 62
